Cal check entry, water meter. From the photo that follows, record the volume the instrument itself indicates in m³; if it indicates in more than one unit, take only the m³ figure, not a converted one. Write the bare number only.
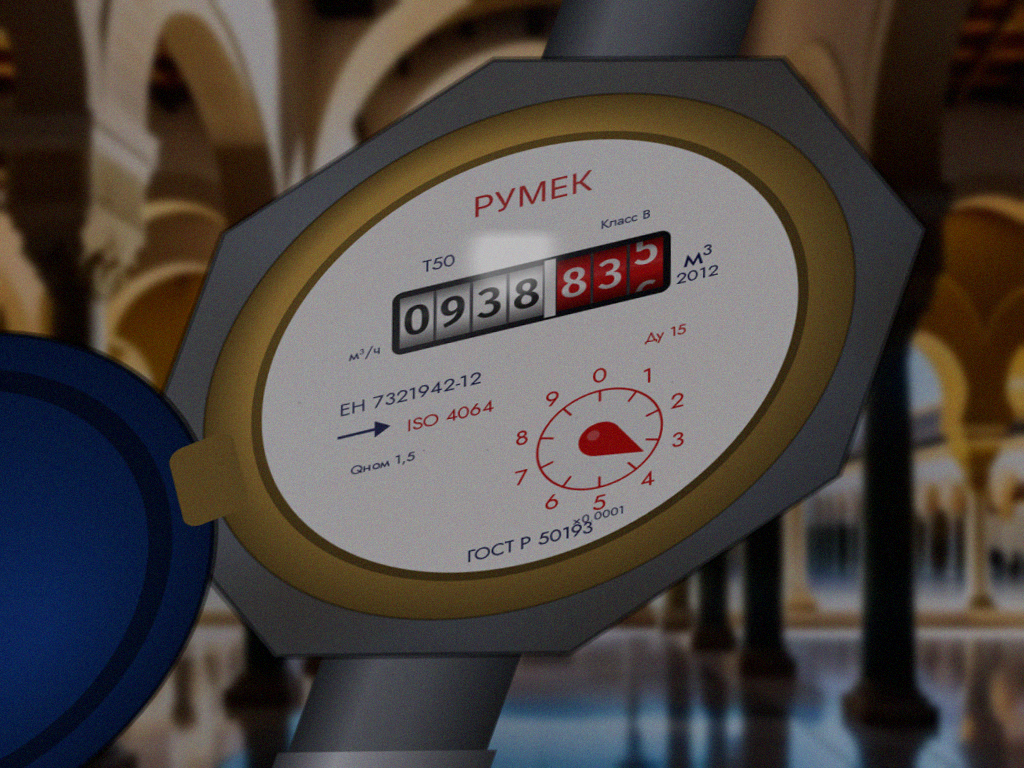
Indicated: 938.8353
